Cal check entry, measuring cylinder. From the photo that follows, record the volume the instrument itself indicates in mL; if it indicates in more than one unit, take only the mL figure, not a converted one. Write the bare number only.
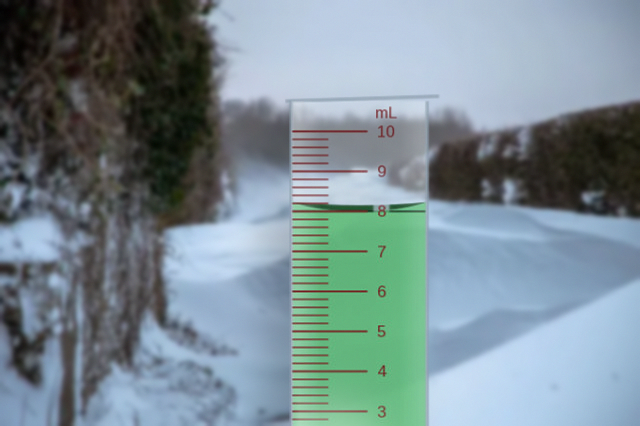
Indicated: 8
